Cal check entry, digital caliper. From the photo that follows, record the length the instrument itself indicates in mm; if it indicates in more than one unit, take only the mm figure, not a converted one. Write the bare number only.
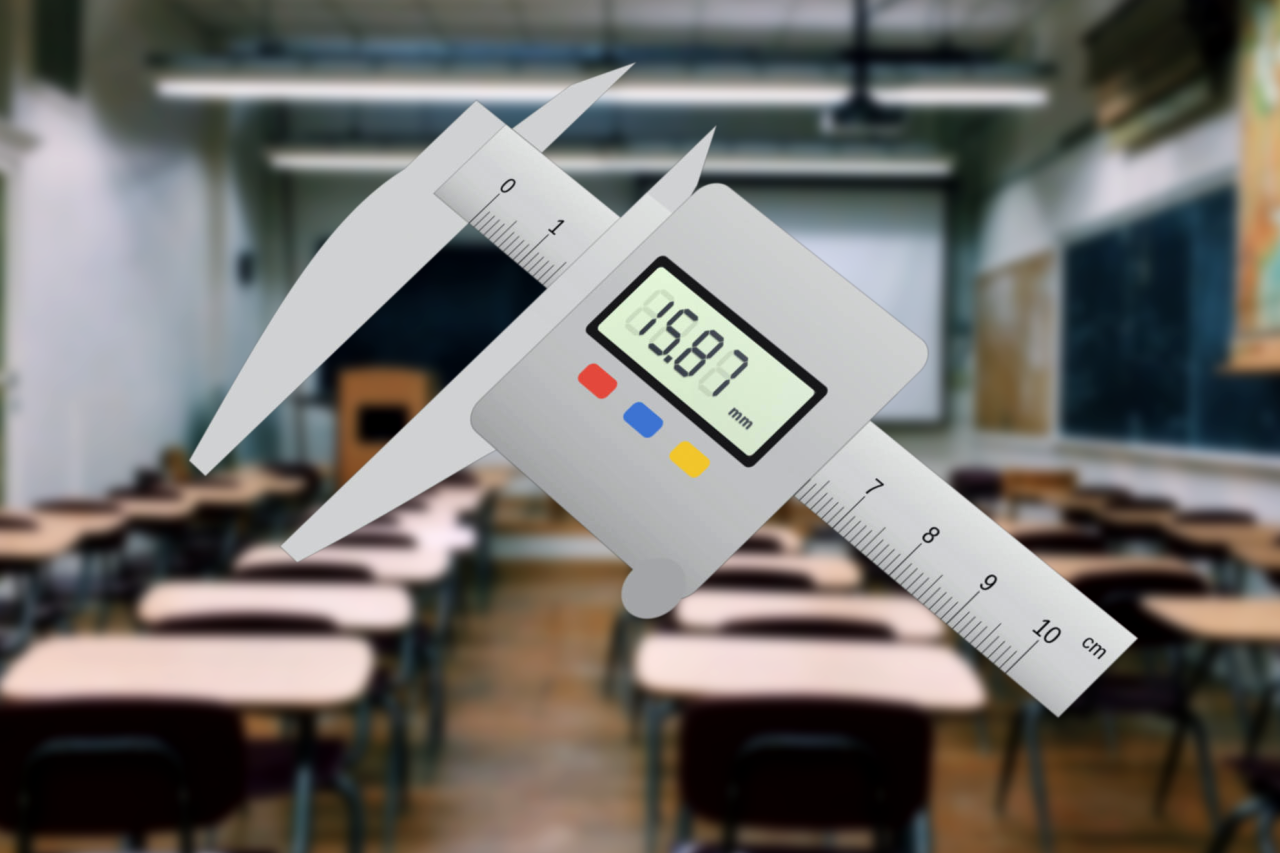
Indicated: 15.87
